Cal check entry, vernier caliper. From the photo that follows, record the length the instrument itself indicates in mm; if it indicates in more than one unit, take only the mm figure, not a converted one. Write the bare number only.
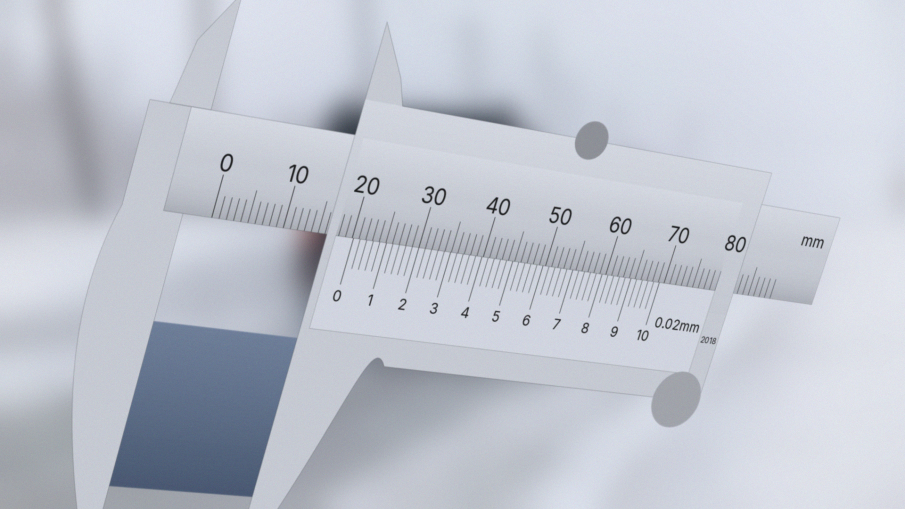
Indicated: 20.2
